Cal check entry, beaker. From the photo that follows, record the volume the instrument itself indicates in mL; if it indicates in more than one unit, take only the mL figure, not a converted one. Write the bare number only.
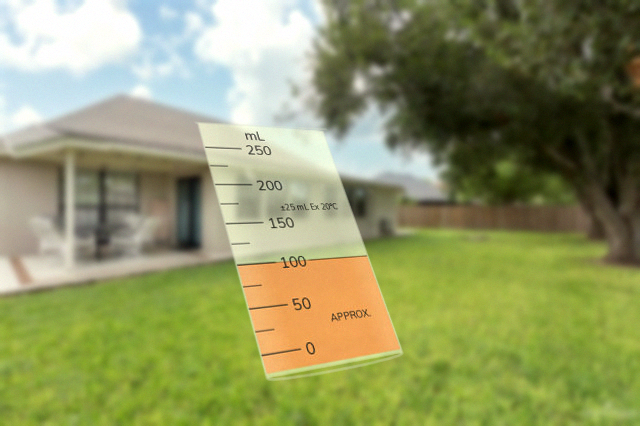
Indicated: 100
